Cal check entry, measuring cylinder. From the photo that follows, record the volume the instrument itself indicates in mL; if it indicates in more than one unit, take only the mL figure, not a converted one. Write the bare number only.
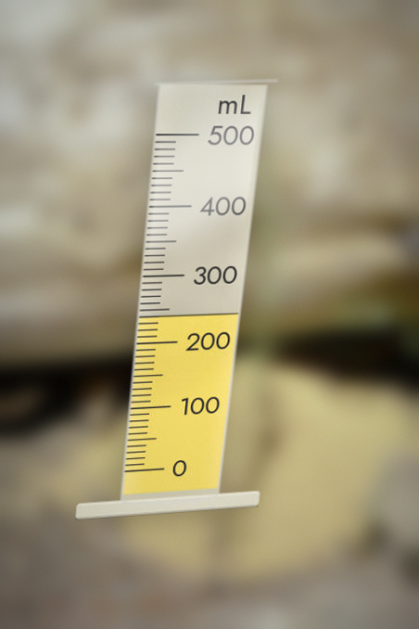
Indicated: 240
